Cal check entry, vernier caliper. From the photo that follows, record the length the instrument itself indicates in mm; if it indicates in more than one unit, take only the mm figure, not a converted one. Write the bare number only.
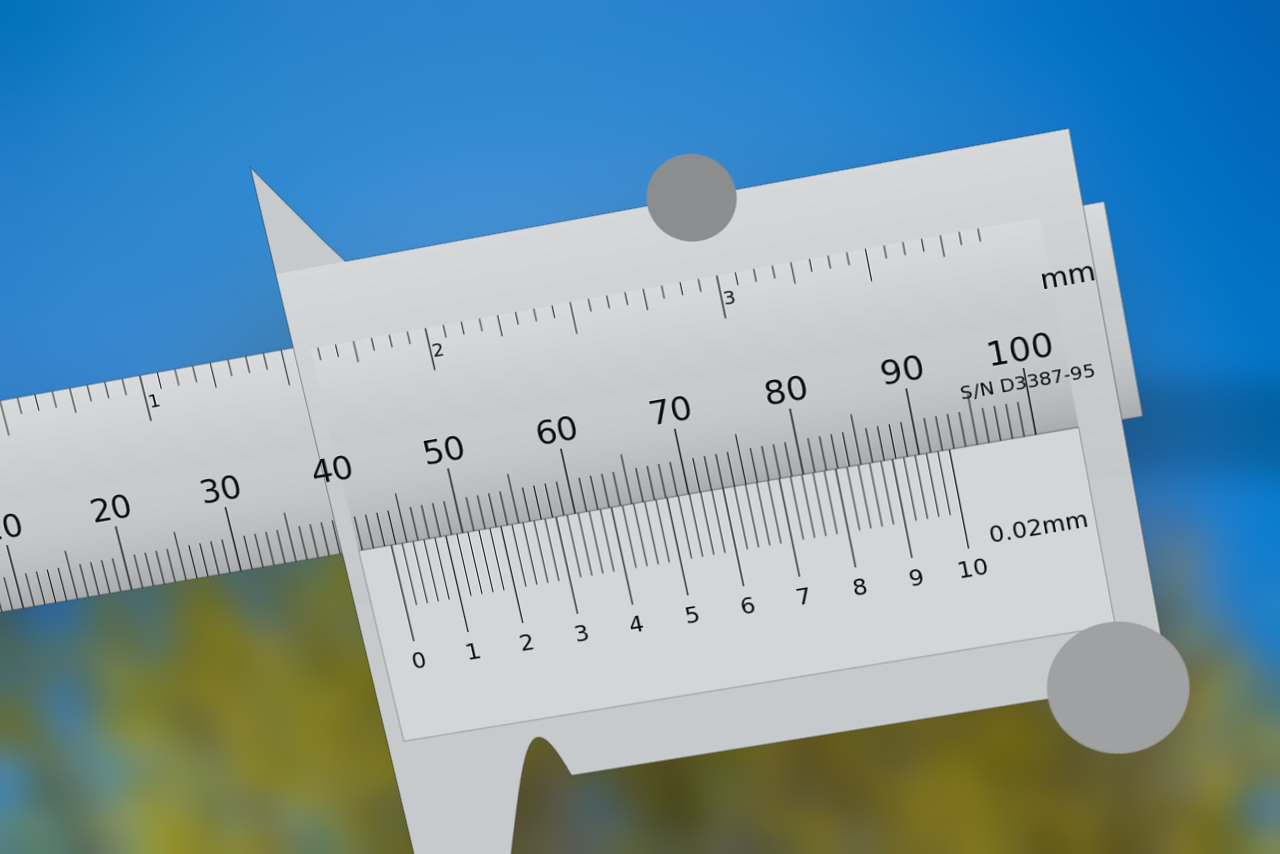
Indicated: 43.6
